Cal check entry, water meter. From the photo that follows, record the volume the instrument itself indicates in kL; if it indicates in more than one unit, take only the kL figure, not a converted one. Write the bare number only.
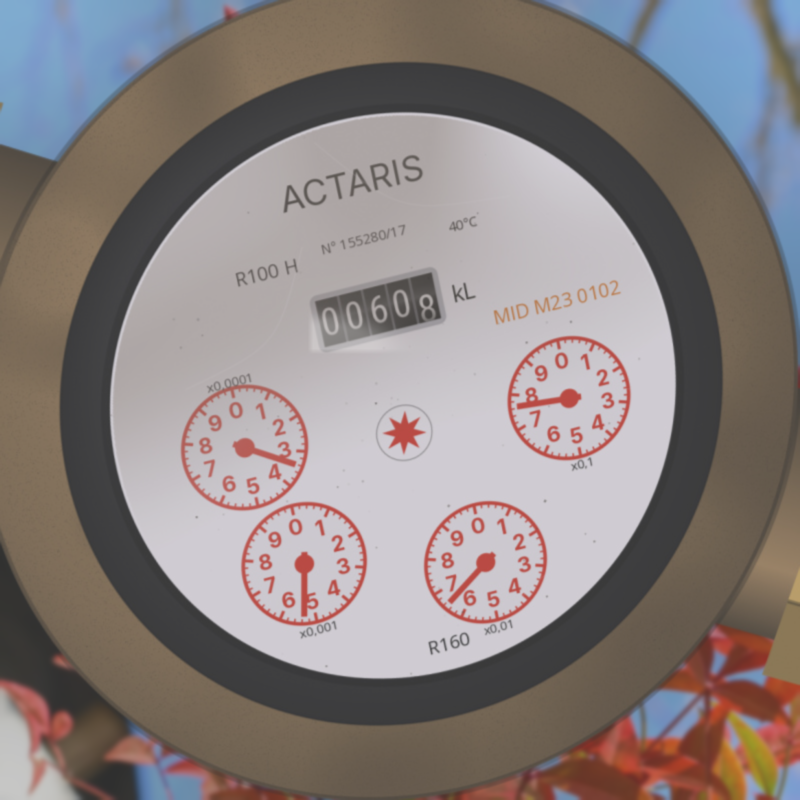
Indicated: 607.7653
